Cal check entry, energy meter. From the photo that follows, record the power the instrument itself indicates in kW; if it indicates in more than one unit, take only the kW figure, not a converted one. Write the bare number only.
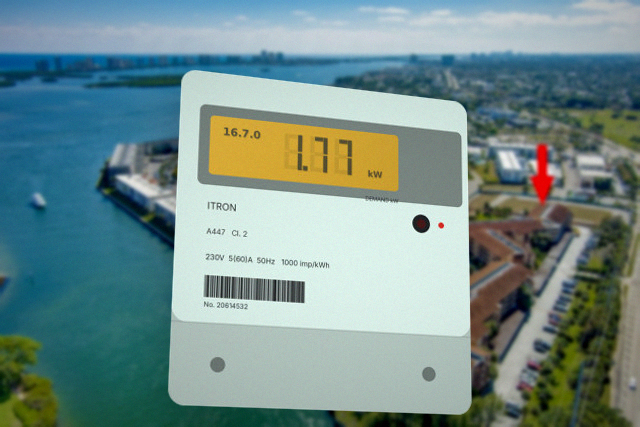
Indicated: 1.77
